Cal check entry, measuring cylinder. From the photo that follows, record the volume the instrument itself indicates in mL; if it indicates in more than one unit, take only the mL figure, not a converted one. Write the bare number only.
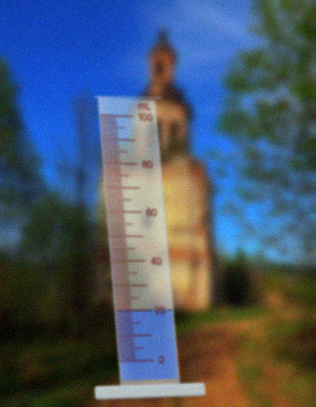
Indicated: 20
